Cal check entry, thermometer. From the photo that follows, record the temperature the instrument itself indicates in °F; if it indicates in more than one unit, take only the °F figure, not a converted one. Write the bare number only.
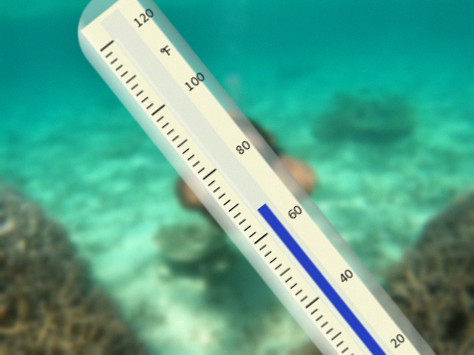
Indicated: 66
